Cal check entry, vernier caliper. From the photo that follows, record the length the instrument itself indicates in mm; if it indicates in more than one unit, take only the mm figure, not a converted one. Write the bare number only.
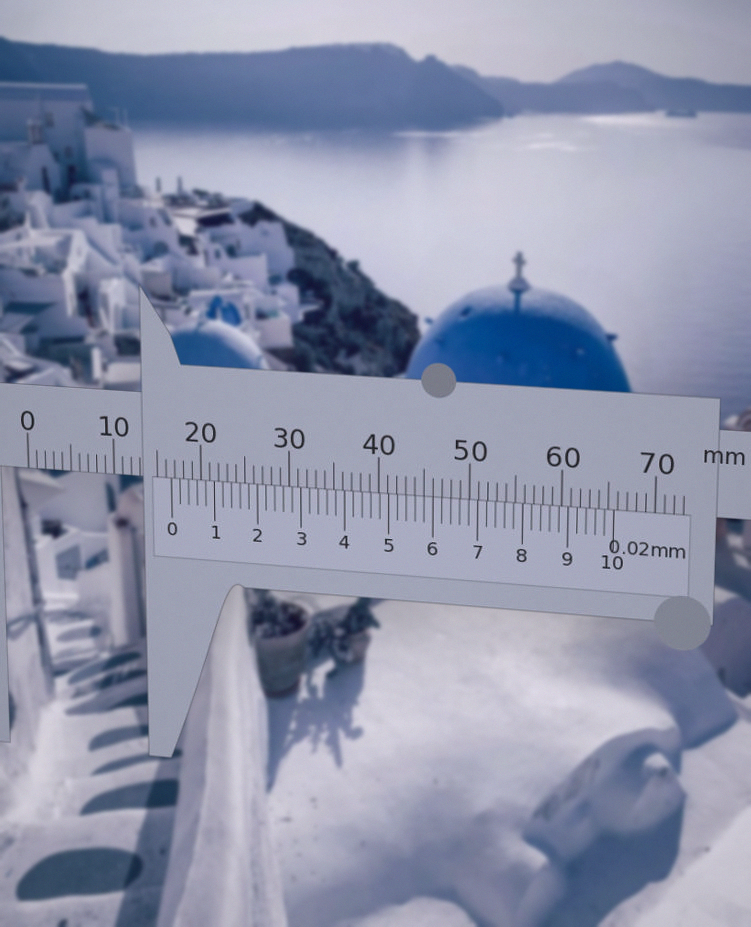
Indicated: 16.6
